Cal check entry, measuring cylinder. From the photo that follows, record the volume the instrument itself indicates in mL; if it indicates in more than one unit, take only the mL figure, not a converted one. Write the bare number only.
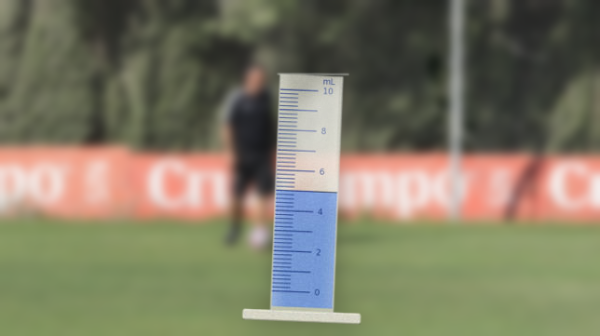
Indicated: 5
